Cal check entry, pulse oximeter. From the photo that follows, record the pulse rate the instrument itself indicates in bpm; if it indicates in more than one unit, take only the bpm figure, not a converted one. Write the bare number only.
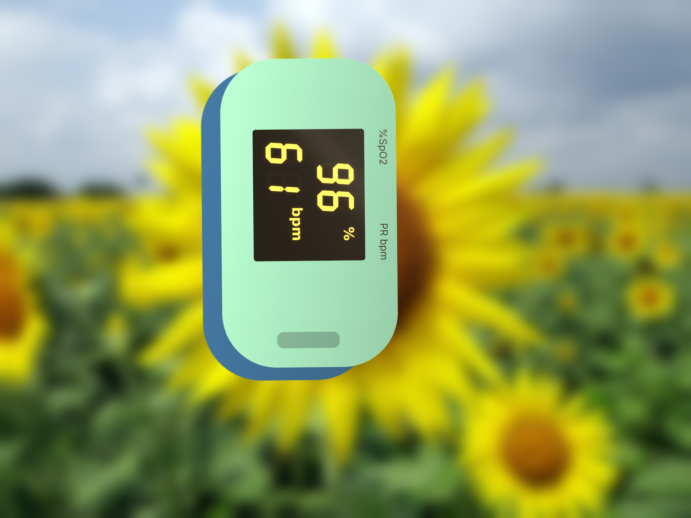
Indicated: 61
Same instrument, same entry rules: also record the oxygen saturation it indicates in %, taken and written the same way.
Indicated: 96
